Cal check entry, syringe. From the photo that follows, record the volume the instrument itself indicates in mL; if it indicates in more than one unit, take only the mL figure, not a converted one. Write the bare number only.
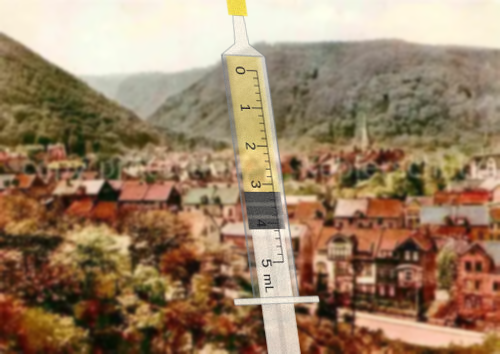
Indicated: 3.2
